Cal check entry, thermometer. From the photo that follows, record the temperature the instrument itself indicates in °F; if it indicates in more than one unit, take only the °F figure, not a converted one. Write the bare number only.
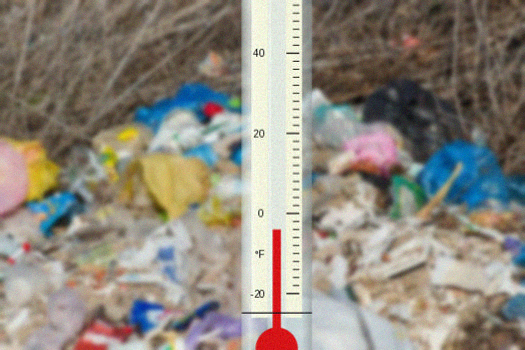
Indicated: -4
